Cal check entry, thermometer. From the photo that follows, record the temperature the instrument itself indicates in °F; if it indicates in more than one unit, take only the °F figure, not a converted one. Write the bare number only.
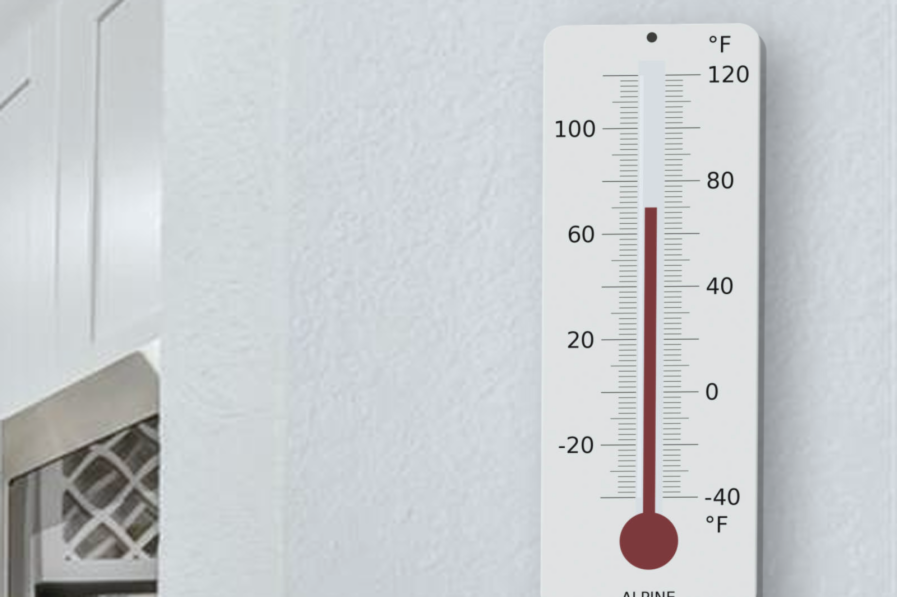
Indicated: 70
